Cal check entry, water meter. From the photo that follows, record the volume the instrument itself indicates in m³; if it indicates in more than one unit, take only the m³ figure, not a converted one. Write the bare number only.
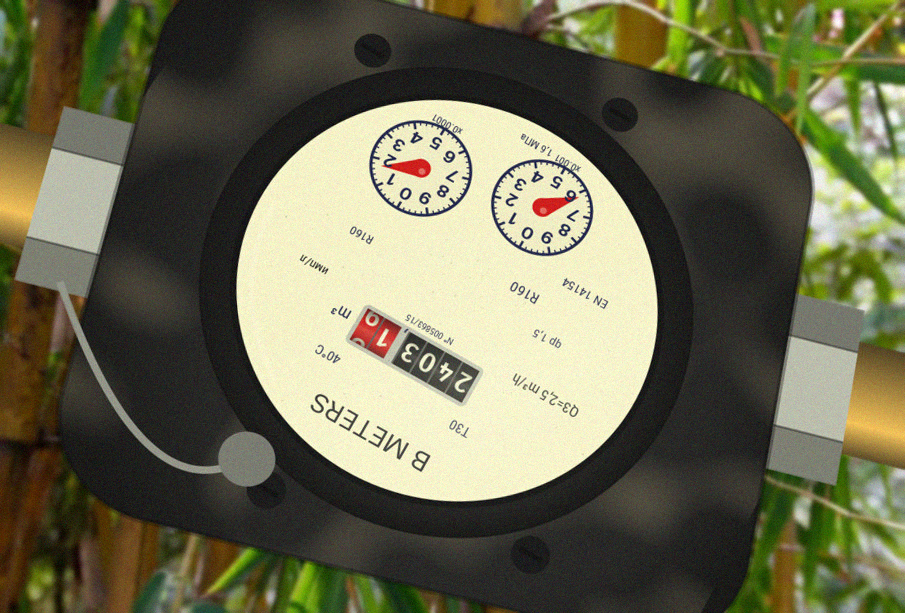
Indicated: 2403.1861
